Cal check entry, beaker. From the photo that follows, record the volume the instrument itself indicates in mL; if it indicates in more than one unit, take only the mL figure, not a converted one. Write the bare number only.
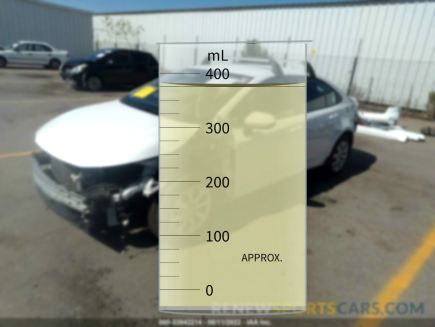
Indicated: 375
